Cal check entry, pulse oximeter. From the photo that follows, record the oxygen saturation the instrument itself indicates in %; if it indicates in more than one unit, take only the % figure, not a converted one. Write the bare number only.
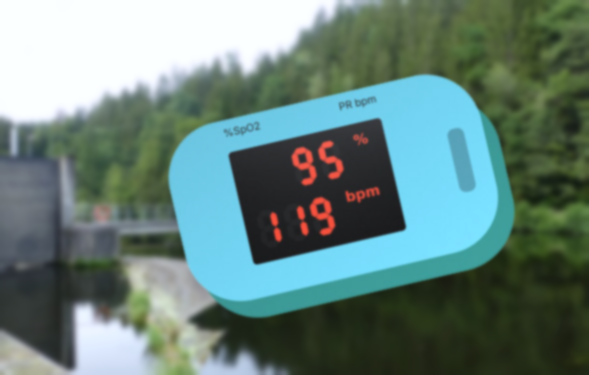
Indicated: 95
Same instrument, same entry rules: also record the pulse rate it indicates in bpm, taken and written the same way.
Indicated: 119
